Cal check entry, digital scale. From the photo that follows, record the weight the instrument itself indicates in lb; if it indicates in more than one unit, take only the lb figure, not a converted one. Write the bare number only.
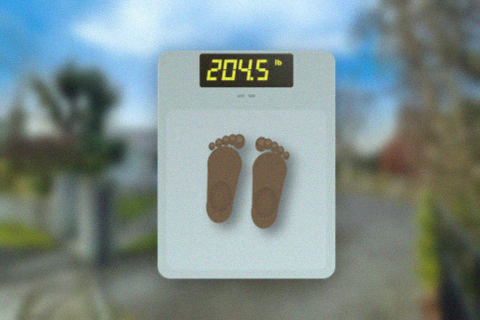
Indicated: 204.5
